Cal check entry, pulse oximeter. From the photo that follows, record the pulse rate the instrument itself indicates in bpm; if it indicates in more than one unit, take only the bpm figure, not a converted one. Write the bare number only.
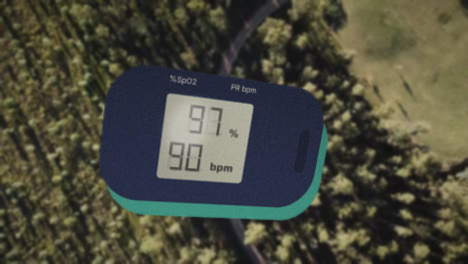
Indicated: 90
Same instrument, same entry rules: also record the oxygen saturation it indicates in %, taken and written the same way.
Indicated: 97
